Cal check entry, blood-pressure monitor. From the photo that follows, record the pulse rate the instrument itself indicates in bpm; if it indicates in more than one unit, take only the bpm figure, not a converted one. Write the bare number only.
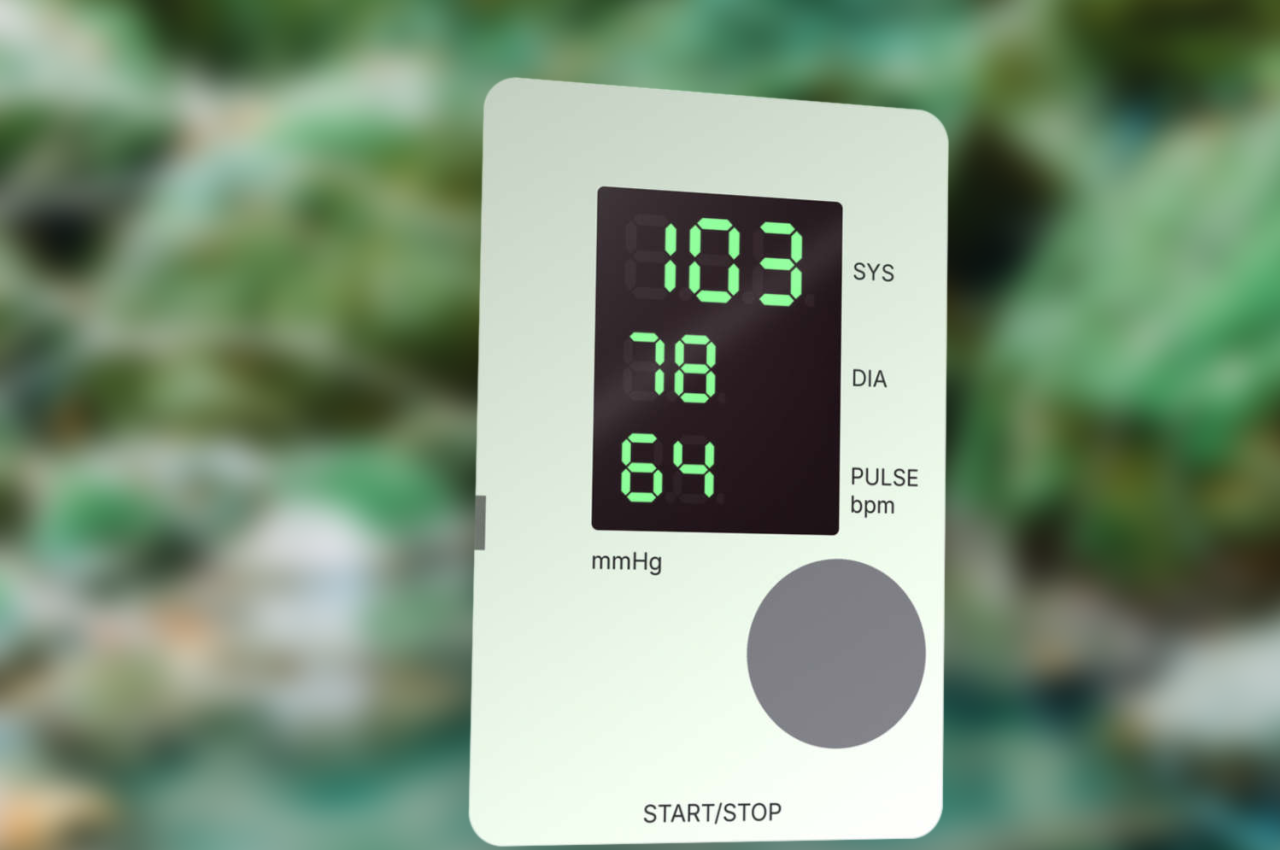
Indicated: 64
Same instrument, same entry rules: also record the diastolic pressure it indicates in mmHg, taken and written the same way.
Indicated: 78
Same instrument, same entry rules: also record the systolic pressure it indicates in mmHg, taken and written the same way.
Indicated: 103
